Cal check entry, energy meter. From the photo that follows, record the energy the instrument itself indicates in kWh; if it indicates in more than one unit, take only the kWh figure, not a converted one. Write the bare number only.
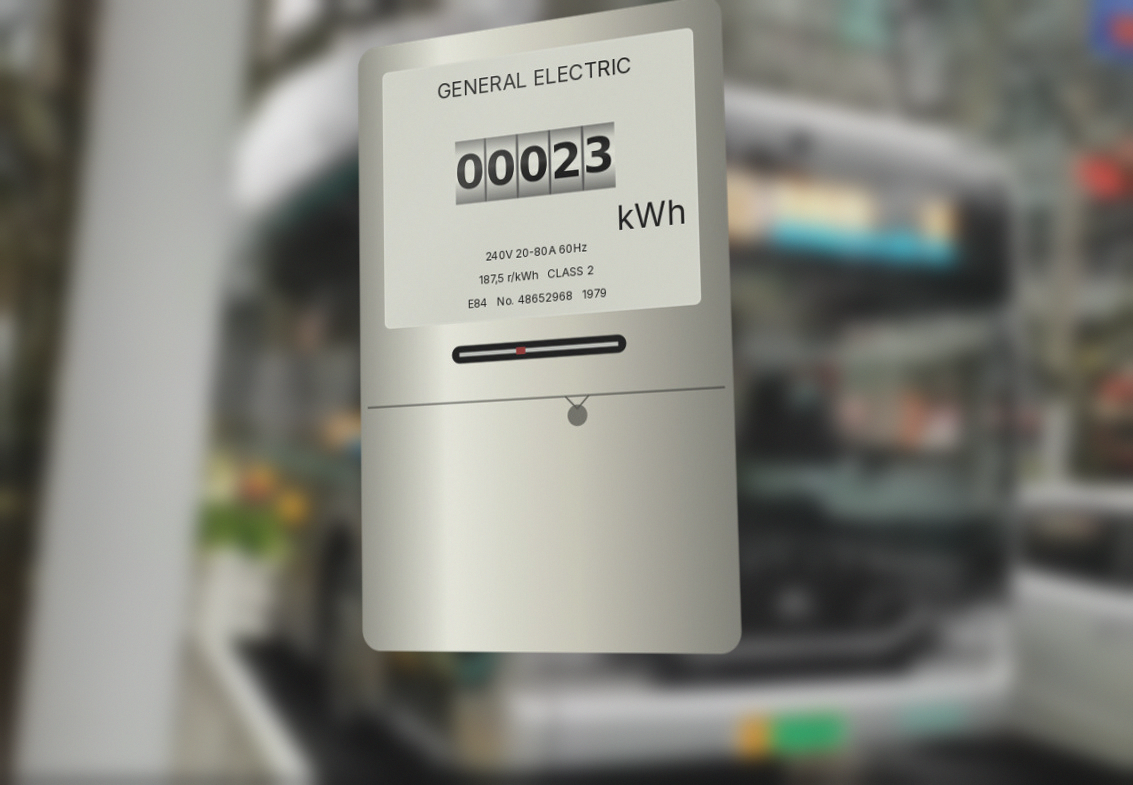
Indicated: 23
